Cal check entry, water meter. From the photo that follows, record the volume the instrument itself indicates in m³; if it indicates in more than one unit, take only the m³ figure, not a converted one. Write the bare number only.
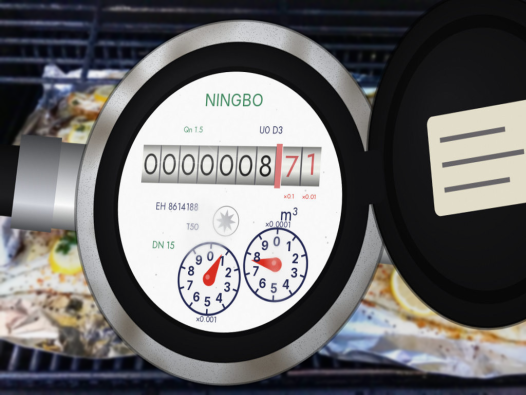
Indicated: 8.7107
